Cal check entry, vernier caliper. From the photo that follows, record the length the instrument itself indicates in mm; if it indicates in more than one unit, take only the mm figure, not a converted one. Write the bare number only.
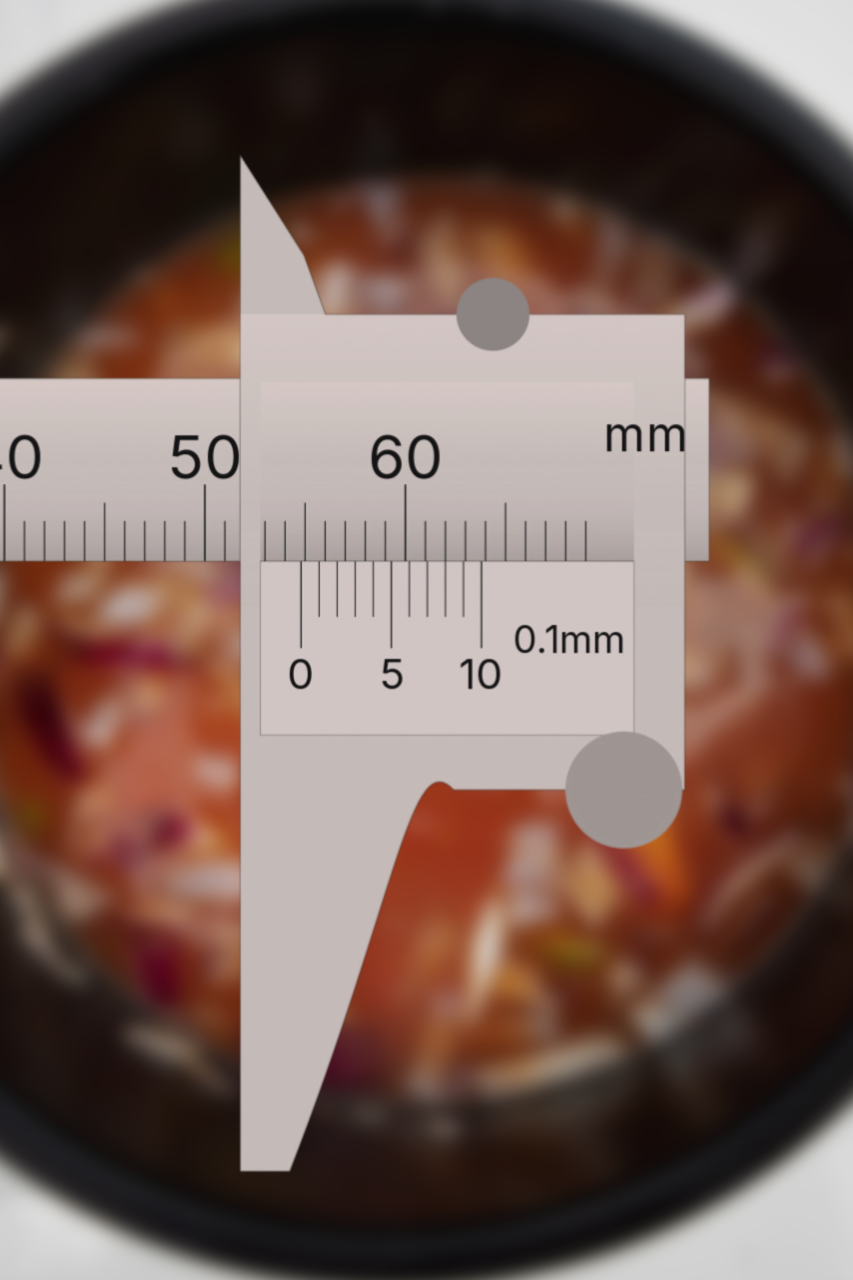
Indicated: 54.8
